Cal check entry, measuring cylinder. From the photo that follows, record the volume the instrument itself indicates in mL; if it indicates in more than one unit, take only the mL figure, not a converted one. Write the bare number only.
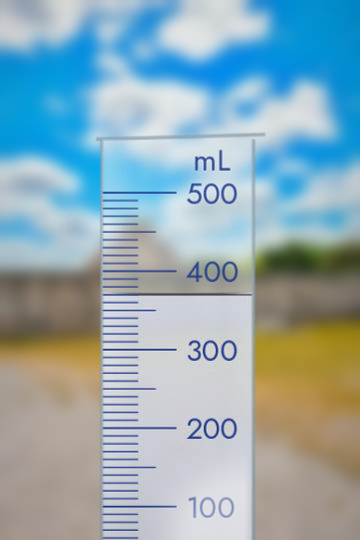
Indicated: 370
